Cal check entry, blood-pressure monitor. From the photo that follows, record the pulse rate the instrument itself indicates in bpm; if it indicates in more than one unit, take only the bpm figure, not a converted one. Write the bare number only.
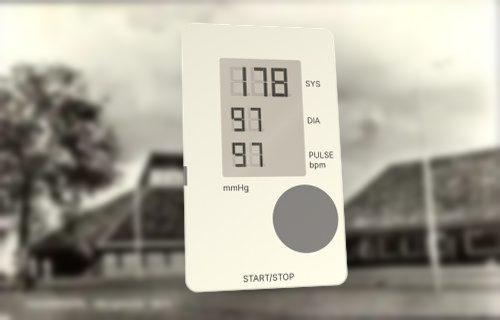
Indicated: 97
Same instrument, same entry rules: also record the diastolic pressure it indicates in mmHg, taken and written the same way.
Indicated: 97
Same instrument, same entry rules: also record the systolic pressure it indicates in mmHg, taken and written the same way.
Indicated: 178
